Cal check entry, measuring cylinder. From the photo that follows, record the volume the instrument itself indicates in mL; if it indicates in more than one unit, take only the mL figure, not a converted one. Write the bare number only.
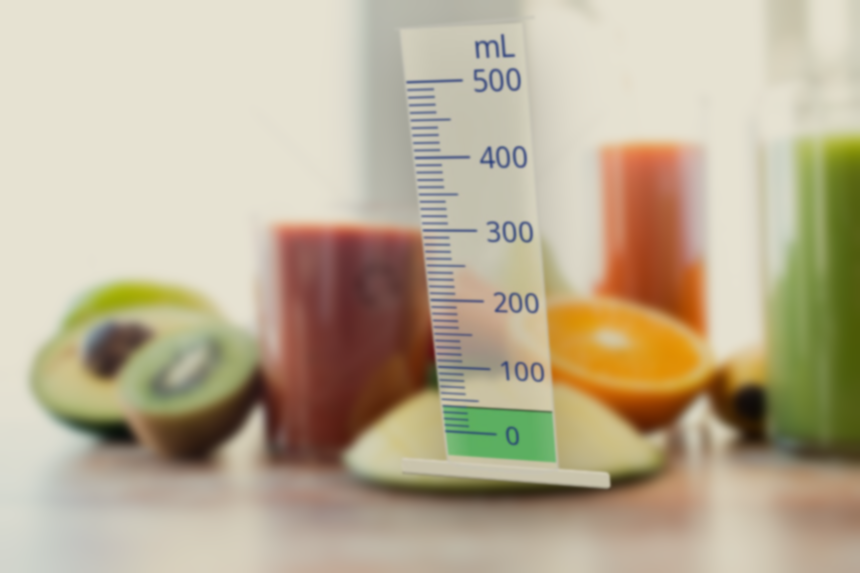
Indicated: 40
